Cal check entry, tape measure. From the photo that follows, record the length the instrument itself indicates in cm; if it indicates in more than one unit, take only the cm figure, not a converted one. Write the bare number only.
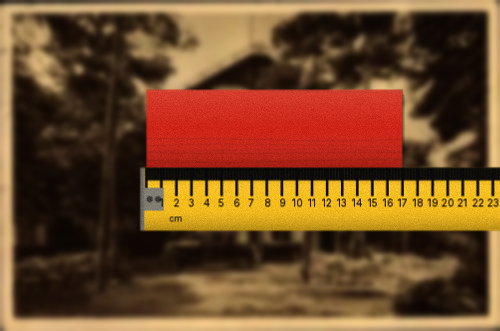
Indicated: 17
